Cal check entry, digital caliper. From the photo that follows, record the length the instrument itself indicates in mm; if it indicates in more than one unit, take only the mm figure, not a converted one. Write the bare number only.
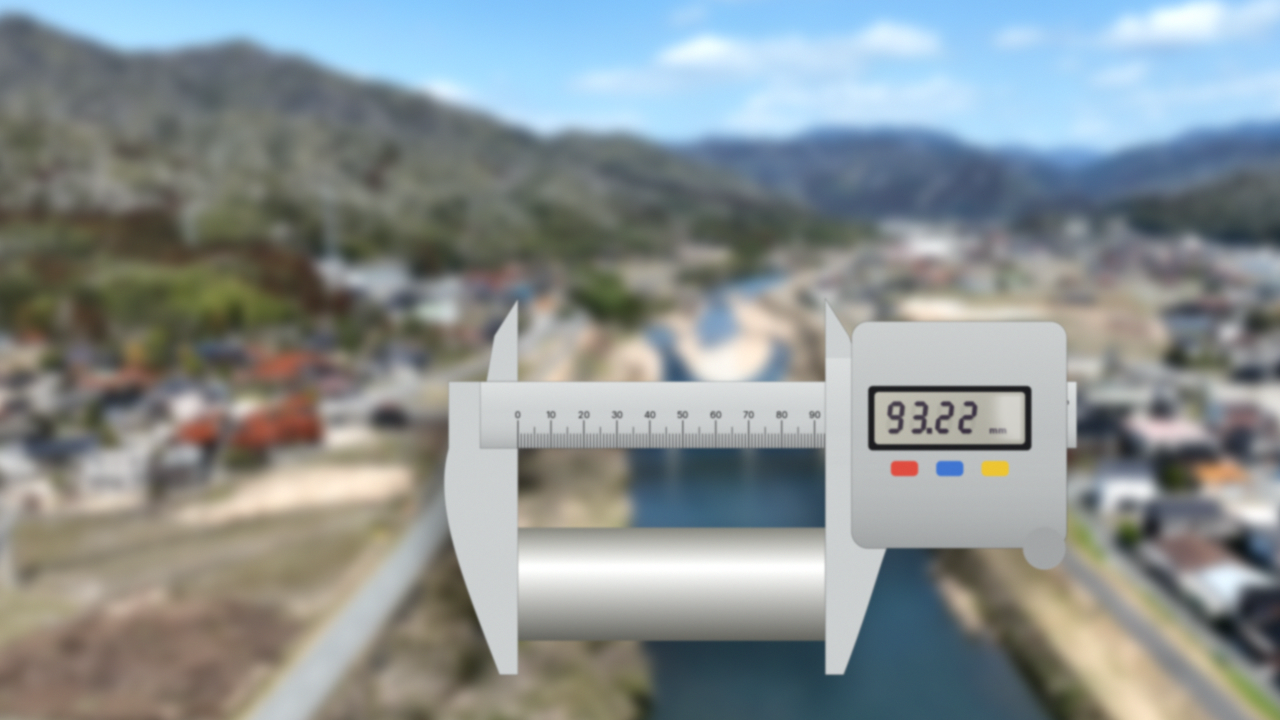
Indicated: 93.22
